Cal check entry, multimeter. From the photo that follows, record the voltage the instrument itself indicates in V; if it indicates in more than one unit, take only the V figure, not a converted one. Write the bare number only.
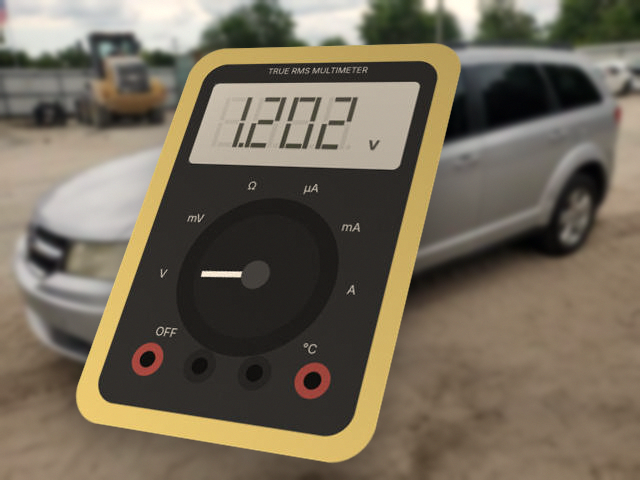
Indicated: 1.202
